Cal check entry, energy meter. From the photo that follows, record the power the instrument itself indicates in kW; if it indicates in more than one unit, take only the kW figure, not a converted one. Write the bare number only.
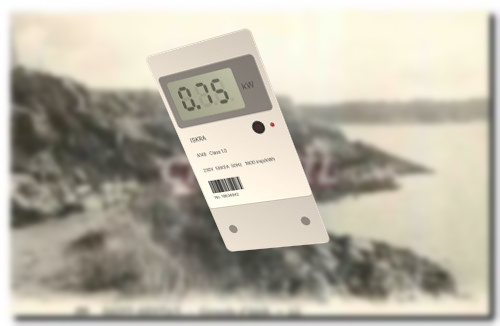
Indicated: 0.75
